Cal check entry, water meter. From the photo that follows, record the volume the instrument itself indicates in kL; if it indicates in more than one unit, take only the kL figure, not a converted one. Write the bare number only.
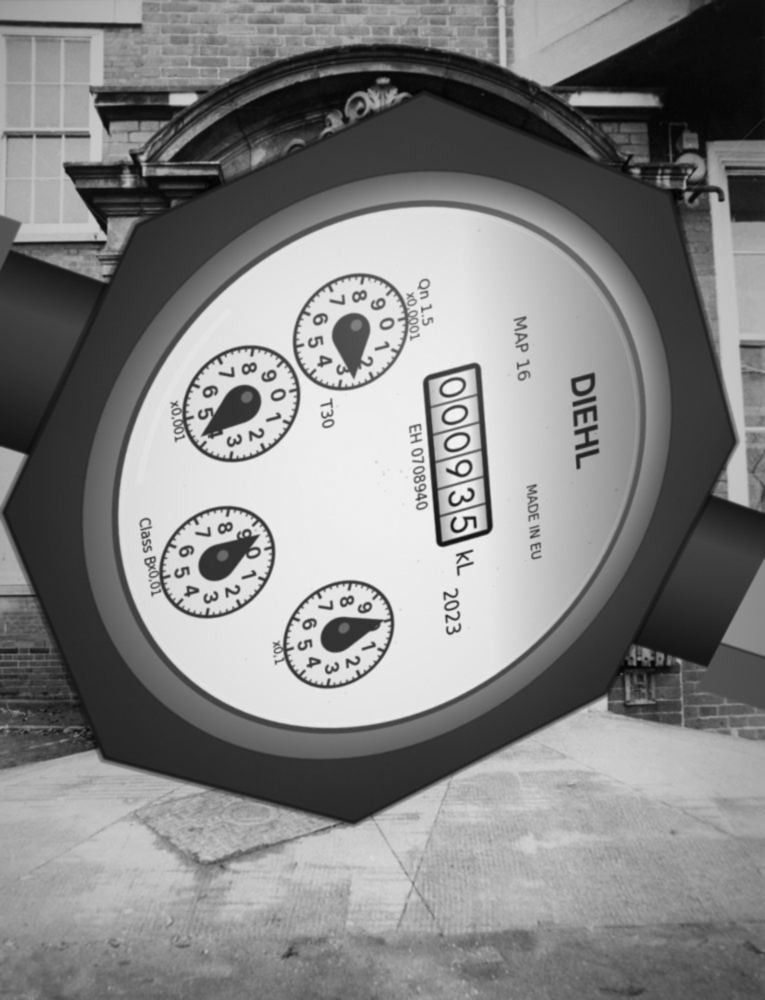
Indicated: 934.9942
